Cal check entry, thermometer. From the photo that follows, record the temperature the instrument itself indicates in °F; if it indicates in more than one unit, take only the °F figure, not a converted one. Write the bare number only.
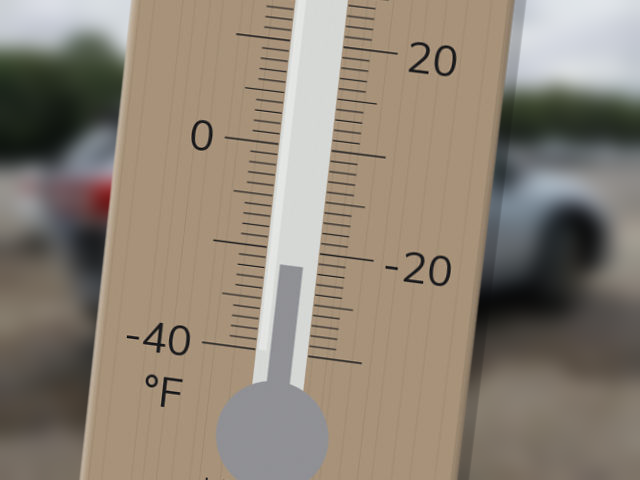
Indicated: -23
